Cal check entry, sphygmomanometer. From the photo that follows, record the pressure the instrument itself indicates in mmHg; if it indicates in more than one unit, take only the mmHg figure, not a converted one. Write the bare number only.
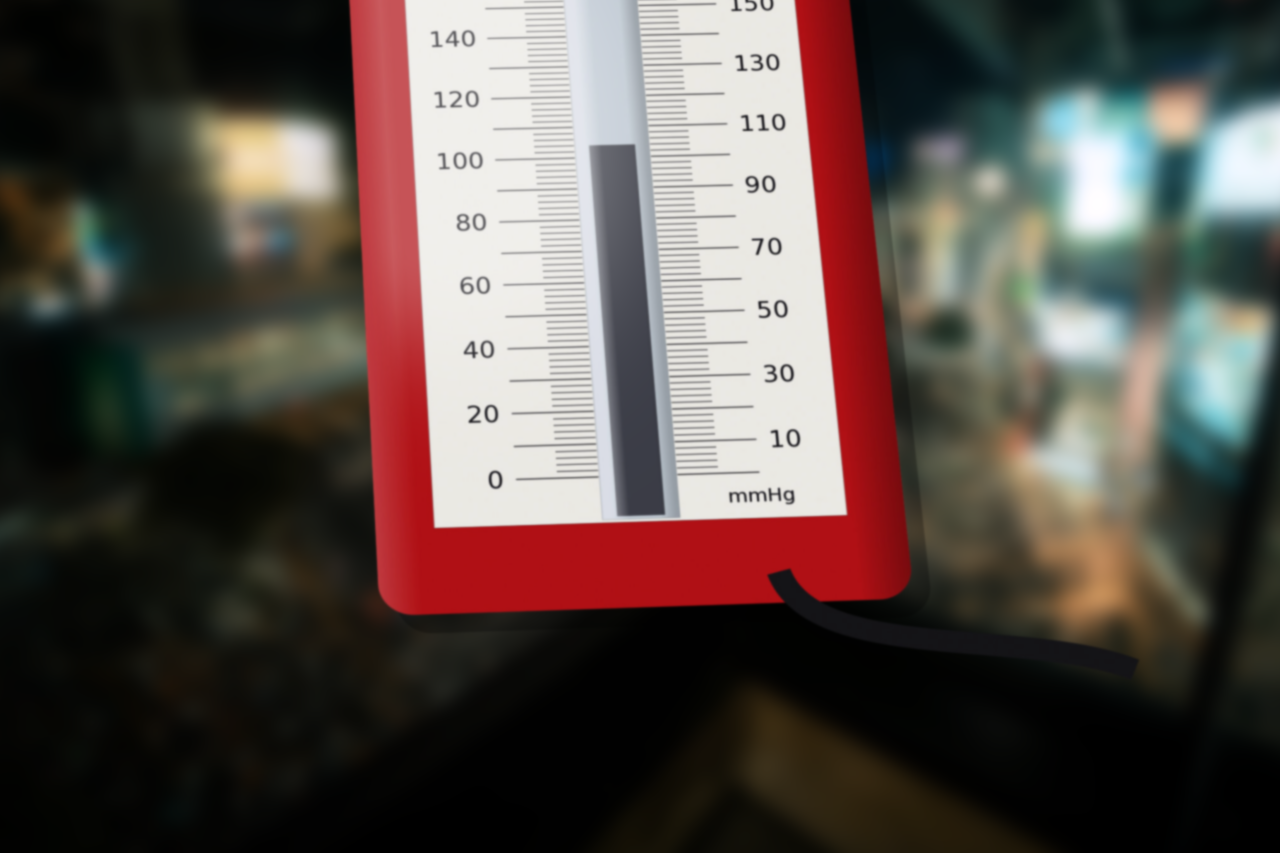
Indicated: 104
